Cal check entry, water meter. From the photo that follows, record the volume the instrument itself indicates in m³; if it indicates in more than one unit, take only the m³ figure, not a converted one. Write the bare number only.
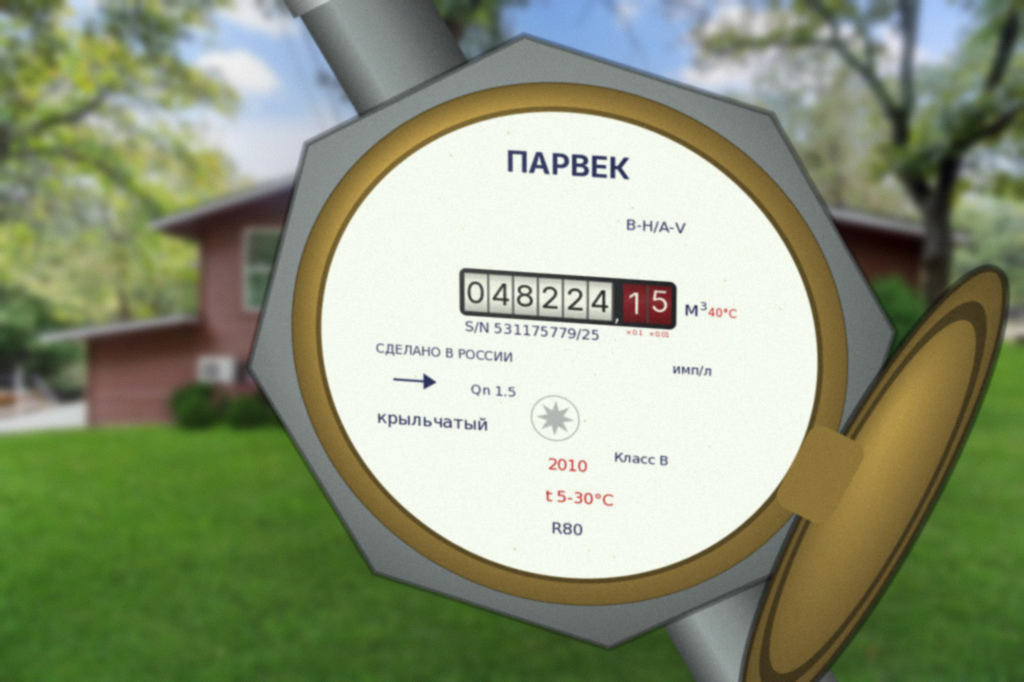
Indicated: 48224.15
